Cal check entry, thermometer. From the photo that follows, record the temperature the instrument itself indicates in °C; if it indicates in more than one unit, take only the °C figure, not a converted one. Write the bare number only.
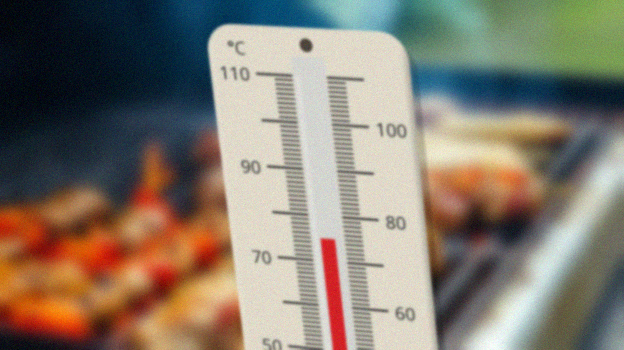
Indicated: 75
